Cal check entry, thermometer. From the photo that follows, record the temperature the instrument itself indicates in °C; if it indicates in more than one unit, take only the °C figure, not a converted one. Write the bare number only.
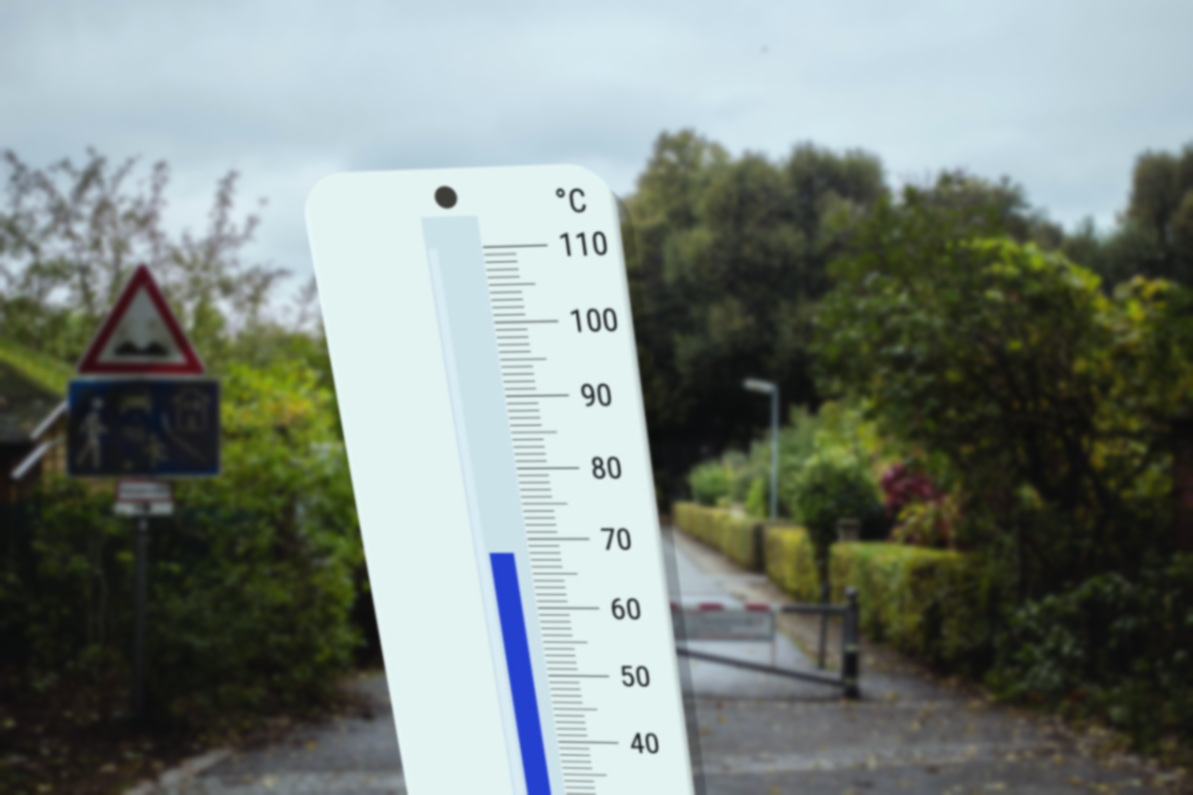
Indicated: 68
